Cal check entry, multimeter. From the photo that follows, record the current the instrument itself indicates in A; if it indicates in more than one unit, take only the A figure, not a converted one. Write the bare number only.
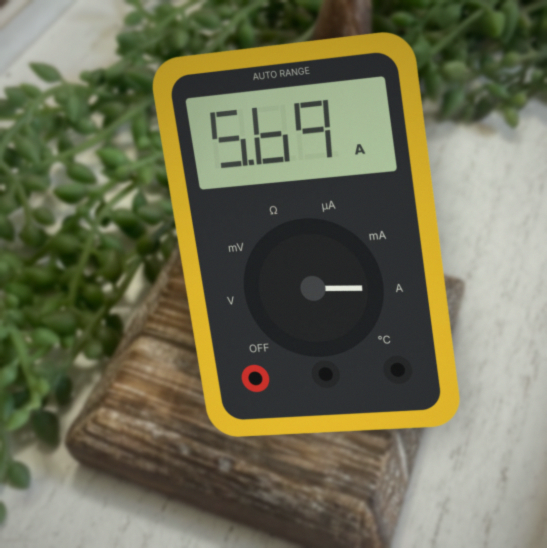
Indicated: 5.69
